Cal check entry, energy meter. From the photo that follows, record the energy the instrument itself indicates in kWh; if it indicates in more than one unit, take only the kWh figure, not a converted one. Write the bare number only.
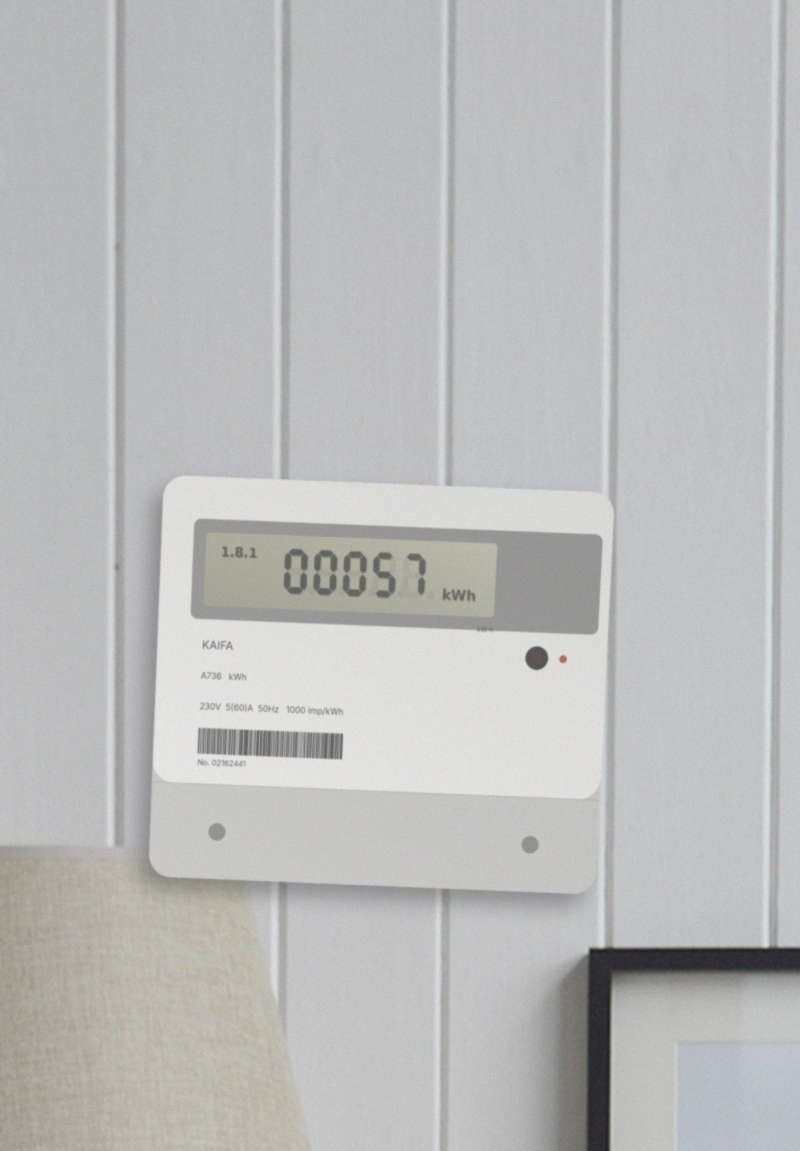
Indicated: 57
